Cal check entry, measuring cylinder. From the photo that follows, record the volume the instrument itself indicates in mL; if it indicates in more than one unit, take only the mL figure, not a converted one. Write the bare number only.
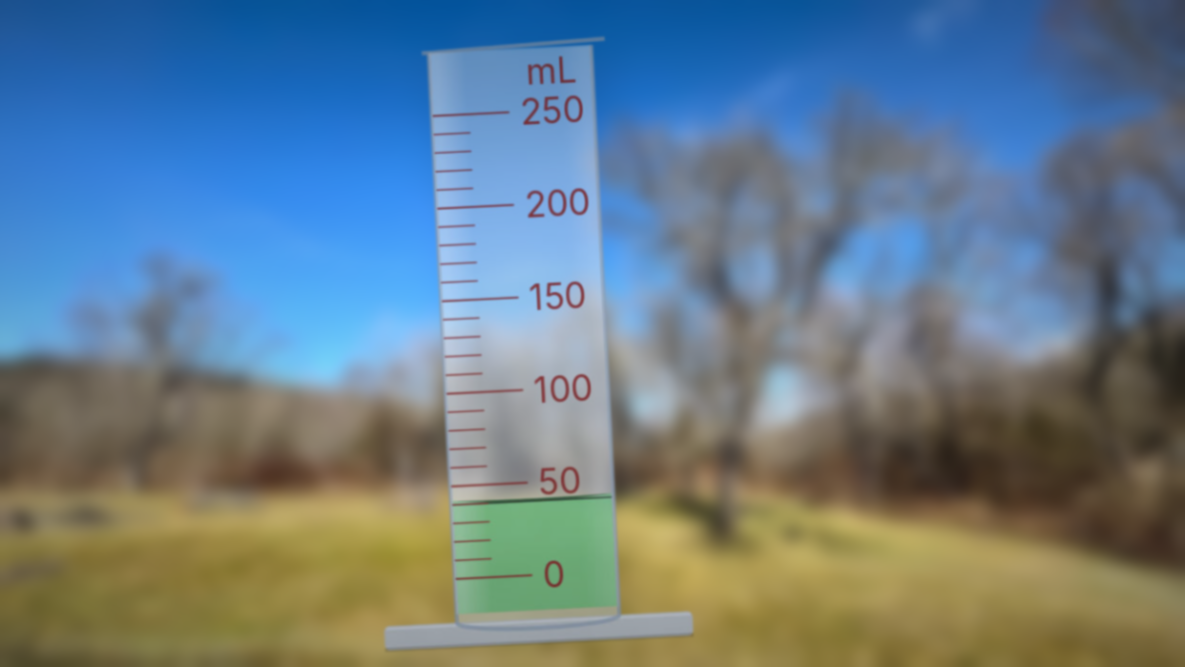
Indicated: 40
